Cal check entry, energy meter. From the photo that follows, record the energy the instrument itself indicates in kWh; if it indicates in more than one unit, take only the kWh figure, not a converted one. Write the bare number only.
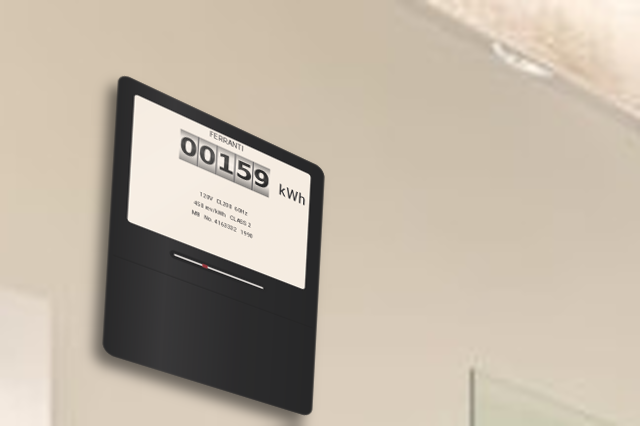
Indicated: 159
